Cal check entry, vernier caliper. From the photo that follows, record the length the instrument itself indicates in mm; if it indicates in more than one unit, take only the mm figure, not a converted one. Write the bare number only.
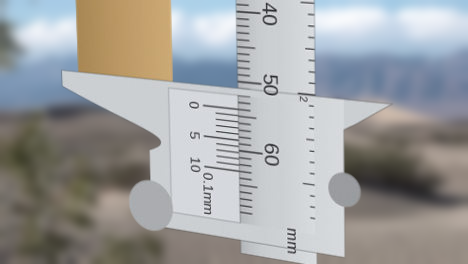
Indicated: 54.0
